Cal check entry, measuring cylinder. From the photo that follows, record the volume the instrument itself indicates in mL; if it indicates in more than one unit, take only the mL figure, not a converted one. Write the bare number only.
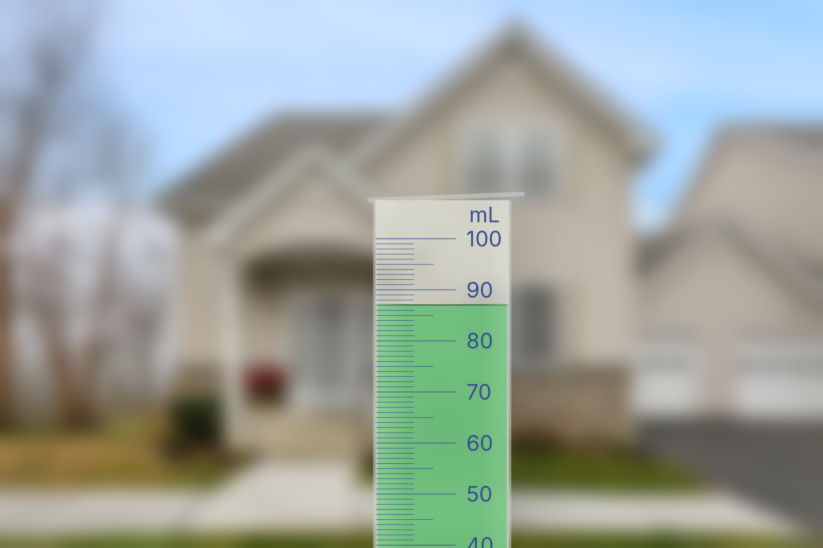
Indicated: 87
